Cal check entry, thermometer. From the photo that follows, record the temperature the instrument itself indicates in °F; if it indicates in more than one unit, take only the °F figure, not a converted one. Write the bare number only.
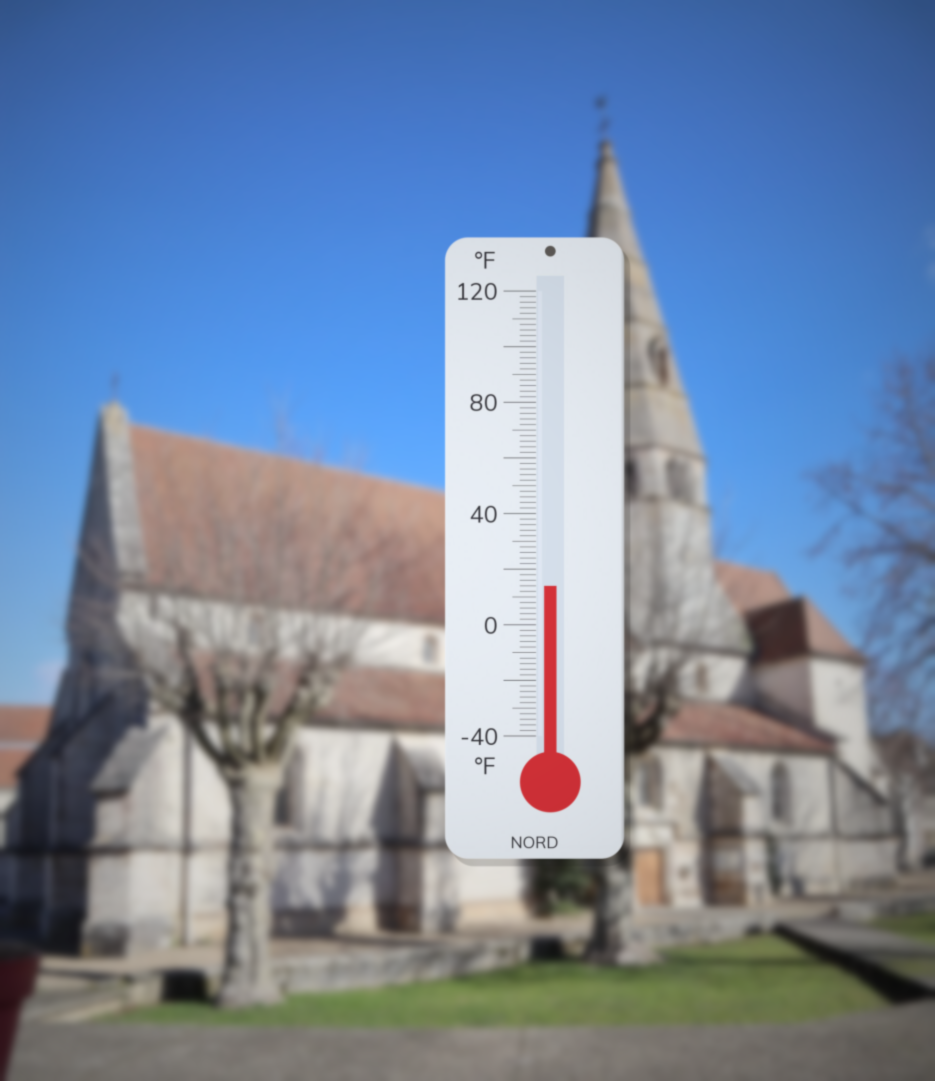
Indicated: 14
